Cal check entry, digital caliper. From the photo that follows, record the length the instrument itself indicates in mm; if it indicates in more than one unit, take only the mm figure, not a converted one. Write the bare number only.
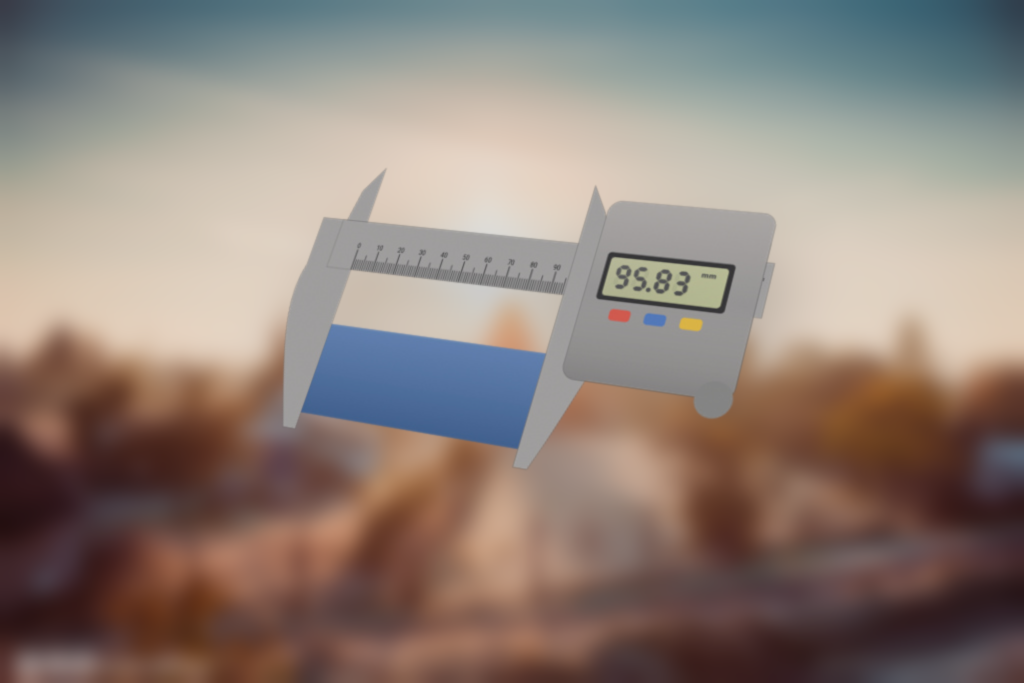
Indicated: 95.83
